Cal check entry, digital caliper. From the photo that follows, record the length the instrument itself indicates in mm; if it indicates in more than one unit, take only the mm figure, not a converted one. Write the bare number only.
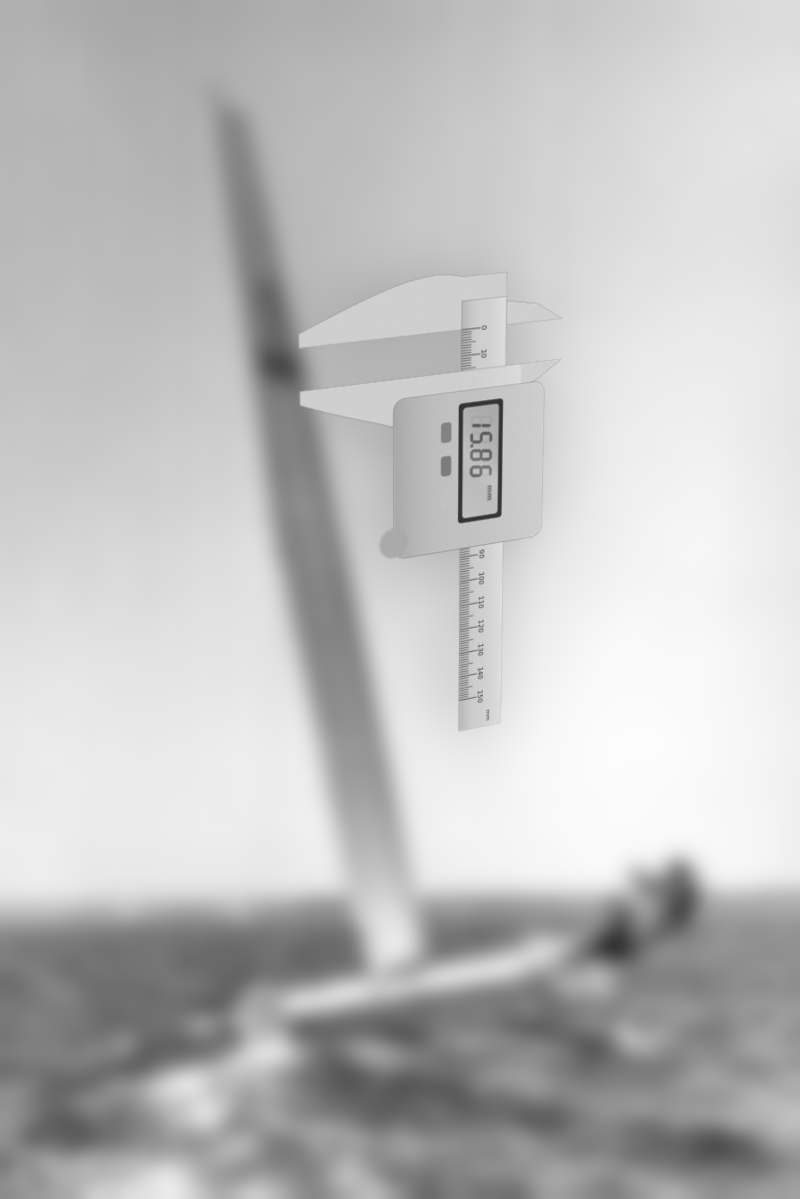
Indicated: 15.86
